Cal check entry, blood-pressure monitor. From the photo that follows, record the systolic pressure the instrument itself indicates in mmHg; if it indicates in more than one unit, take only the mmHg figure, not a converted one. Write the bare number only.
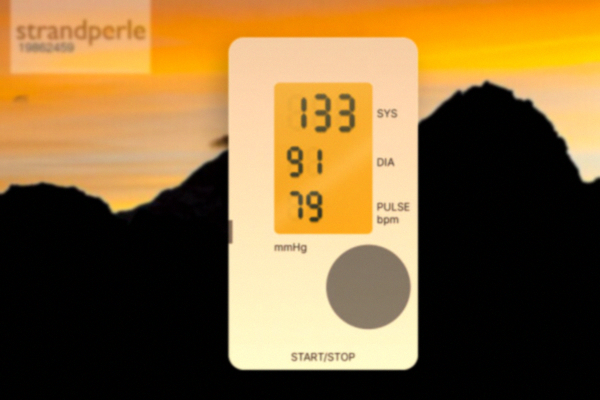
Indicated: 133
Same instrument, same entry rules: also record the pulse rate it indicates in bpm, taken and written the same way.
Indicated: 79
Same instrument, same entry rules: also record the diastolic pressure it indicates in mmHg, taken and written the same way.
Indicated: 91
